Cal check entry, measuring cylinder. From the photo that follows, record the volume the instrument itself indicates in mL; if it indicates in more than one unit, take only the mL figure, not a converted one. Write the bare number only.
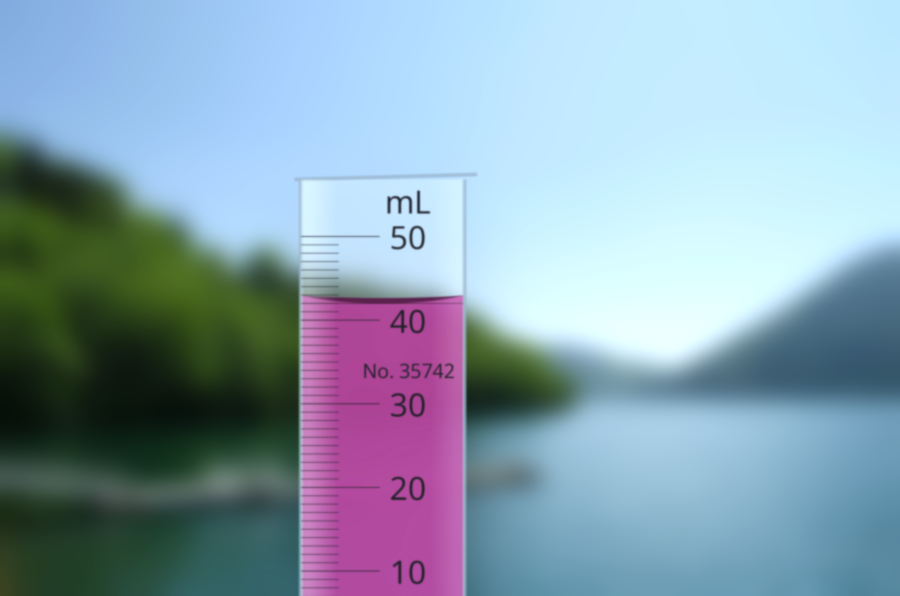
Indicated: 42
